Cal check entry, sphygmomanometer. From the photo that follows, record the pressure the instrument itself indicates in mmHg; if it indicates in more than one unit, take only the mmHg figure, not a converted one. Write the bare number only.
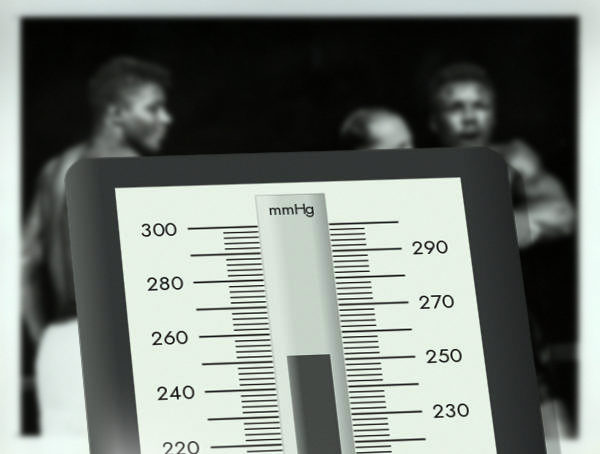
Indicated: 252
